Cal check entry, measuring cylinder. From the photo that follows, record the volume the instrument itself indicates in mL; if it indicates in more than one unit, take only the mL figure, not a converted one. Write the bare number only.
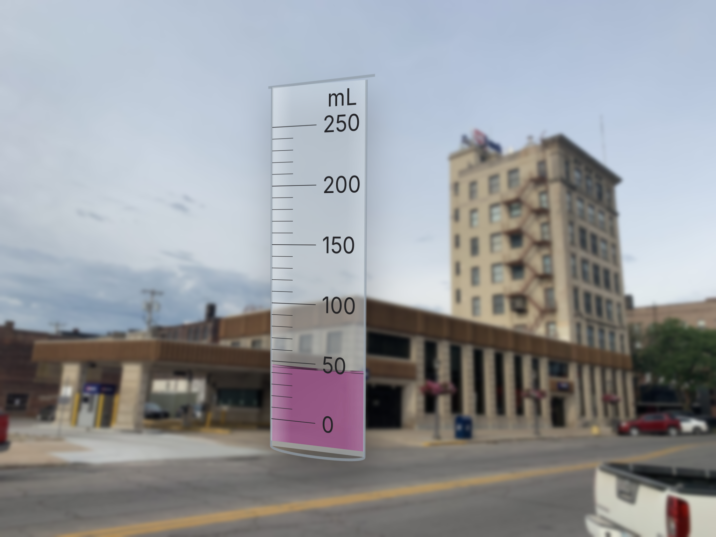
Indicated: 45
